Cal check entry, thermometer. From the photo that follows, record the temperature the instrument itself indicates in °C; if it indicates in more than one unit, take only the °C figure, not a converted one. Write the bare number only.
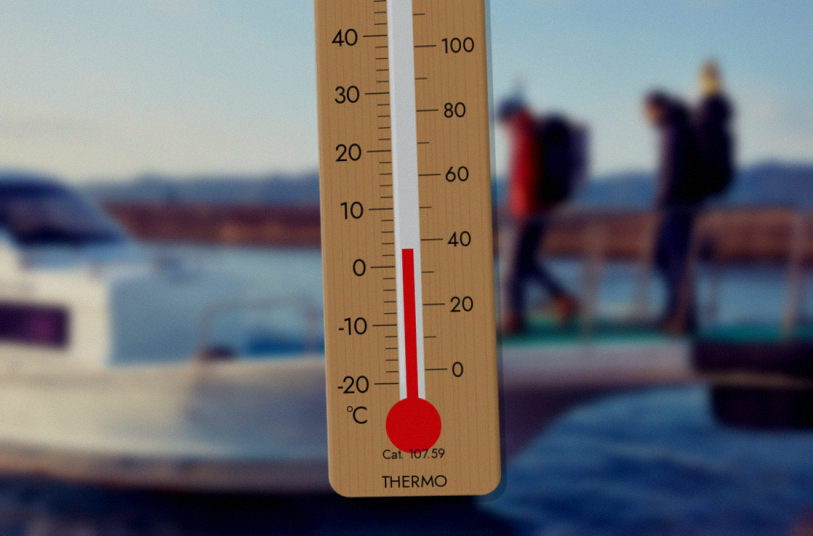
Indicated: 3
